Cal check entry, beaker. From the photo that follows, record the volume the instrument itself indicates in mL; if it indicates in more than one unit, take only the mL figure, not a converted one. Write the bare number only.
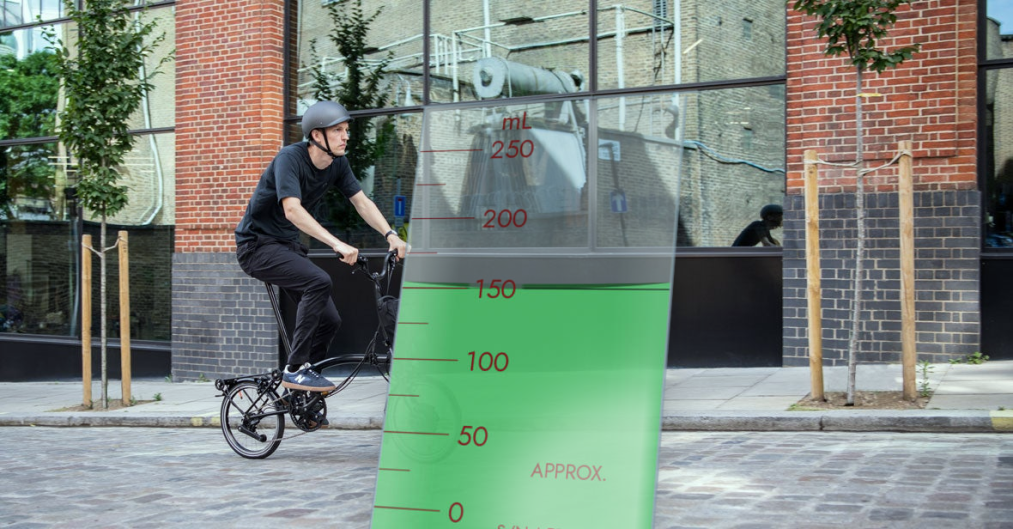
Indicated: 150
